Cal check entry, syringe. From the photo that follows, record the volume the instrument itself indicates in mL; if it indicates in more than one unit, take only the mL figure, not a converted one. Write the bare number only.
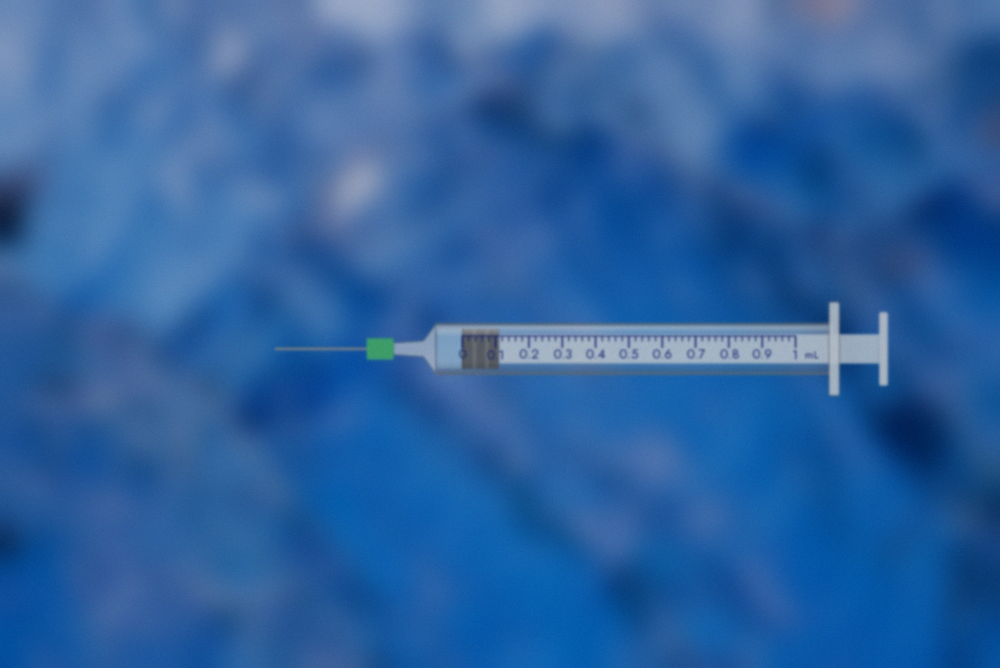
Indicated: 0
